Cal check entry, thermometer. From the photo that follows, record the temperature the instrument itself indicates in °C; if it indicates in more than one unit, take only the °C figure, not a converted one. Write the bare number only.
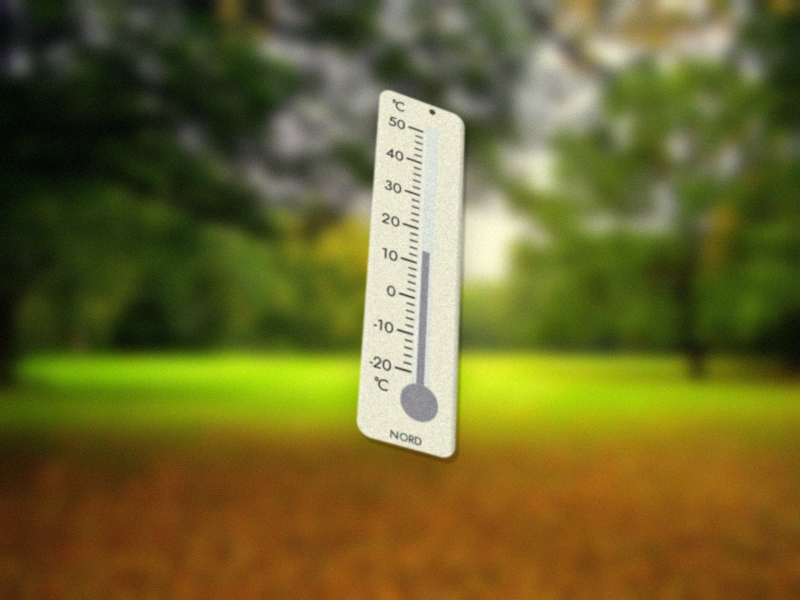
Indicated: 14
